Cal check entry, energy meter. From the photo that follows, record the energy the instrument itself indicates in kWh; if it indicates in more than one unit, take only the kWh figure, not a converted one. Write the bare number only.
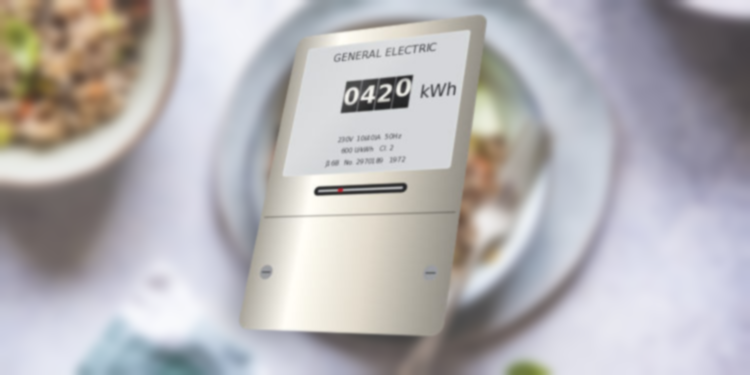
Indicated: 420
